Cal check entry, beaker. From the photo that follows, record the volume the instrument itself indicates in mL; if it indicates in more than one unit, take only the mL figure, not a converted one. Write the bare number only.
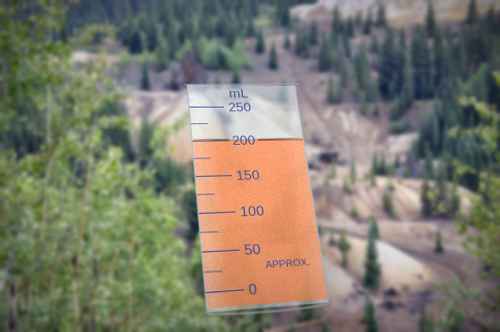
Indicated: 200
